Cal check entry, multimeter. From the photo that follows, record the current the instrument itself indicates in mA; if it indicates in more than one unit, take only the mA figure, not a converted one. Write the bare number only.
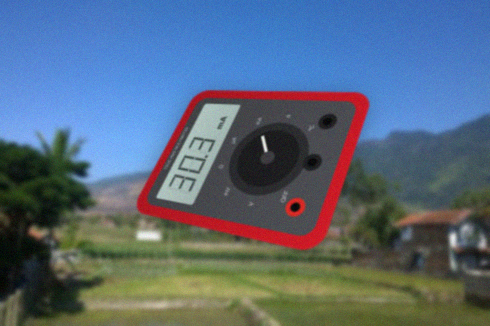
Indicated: 30.3
